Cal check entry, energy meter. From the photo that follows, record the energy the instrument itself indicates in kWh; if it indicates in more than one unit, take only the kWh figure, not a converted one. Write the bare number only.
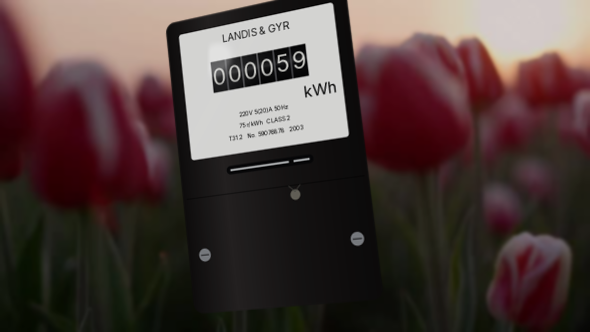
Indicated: 59
